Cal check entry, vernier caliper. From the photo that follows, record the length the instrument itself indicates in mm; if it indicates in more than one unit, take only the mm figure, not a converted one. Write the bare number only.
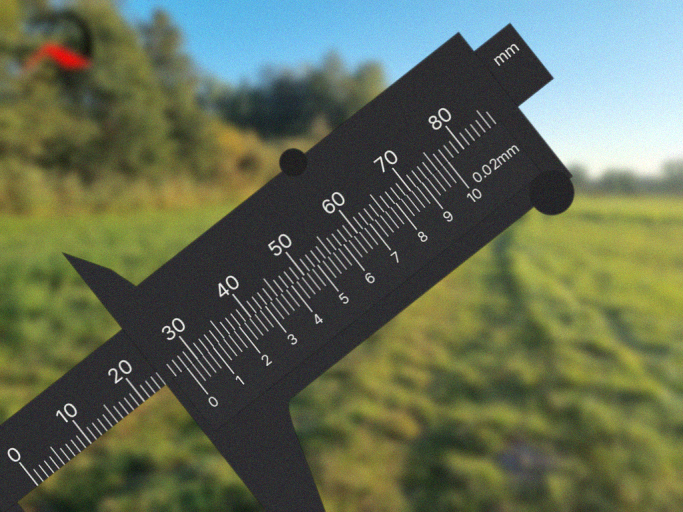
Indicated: 28.0
